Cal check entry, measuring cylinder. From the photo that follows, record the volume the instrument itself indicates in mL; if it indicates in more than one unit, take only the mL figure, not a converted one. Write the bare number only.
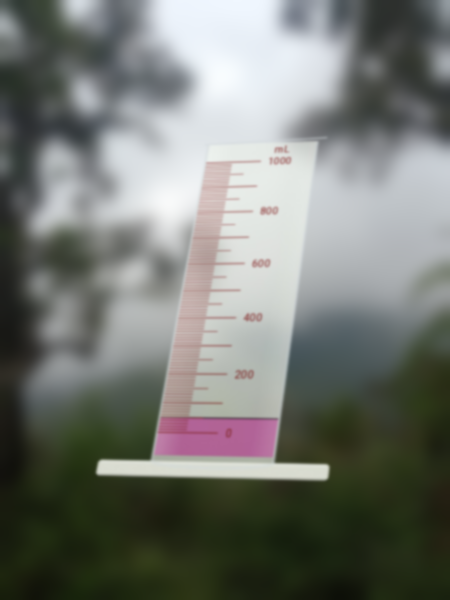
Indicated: 50
